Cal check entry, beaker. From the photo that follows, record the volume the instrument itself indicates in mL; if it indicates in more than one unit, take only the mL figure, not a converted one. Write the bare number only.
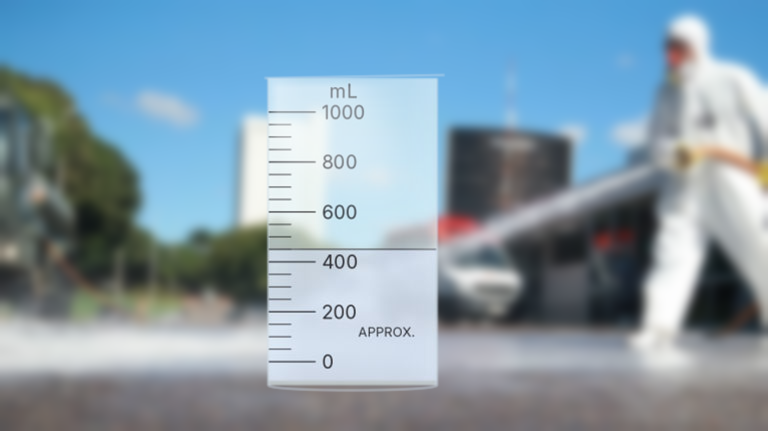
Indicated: 450
